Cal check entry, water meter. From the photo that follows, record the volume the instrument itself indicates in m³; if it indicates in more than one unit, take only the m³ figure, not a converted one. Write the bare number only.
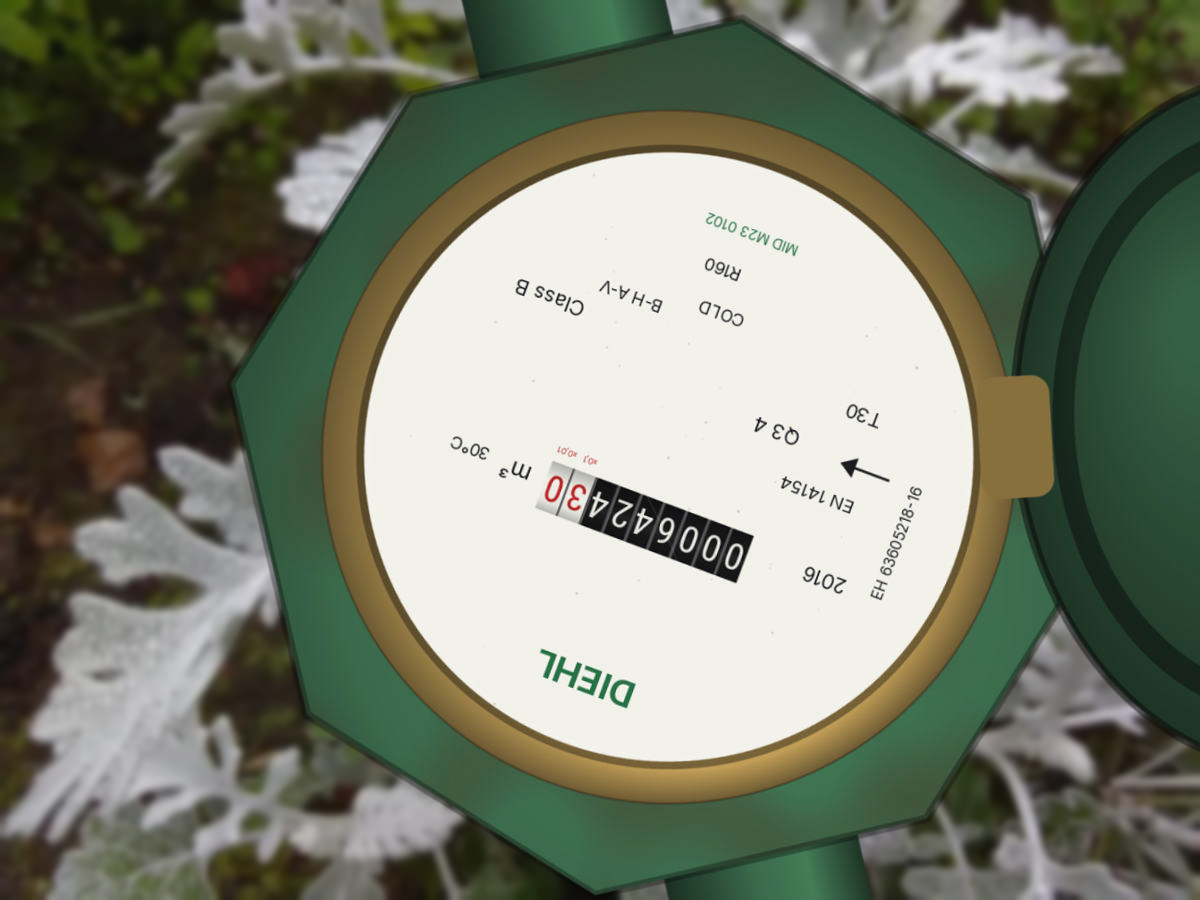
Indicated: 6424.30
